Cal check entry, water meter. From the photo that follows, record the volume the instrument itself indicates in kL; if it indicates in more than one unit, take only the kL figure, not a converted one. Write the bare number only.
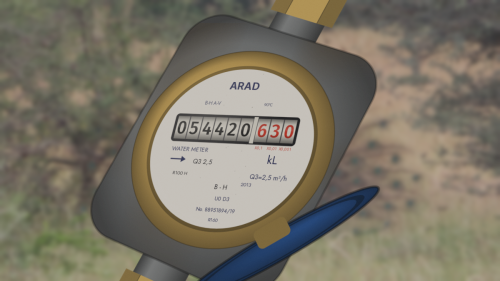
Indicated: 54420.630
